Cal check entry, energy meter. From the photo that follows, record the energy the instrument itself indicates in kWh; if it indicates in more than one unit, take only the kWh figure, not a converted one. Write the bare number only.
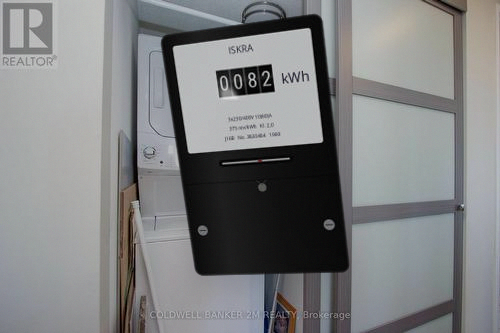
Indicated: 82
